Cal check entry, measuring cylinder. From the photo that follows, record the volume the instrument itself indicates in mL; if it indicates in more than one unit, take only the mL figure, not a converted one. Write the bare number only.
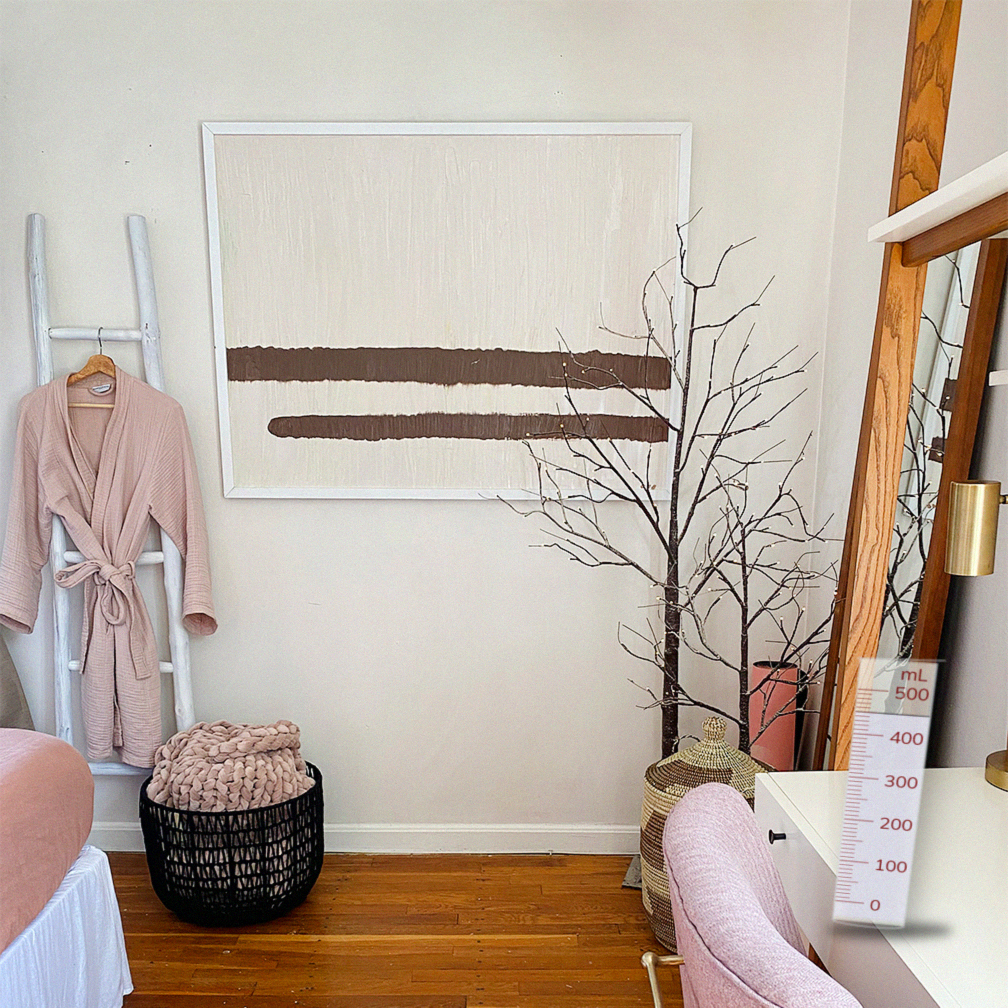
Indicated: 450
